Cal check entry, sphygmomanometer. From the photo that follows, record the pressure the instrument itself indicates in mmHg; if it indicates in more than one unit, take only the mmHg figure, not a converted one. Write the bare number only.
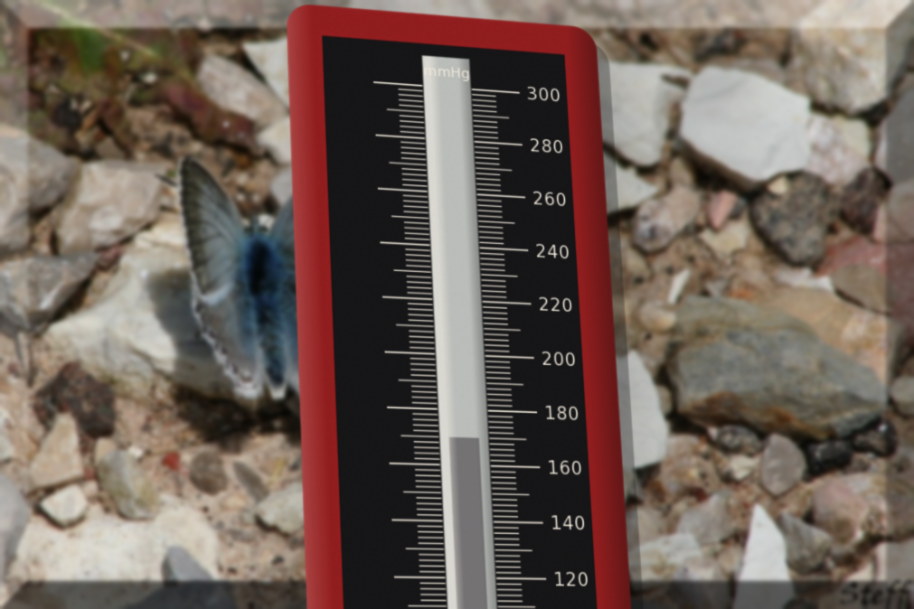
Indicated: 170
